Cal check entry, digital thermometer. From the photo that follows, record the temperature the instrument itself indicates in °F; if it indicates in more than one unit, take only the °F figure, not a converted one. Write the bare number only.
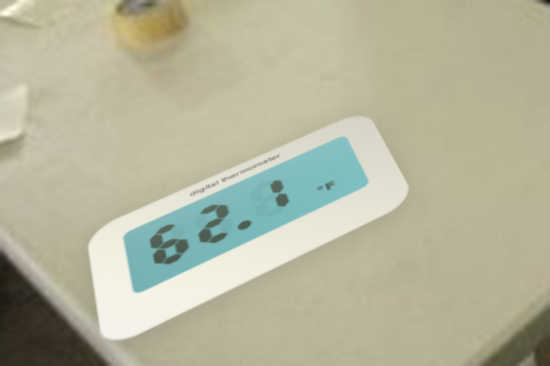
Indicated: 62.1
